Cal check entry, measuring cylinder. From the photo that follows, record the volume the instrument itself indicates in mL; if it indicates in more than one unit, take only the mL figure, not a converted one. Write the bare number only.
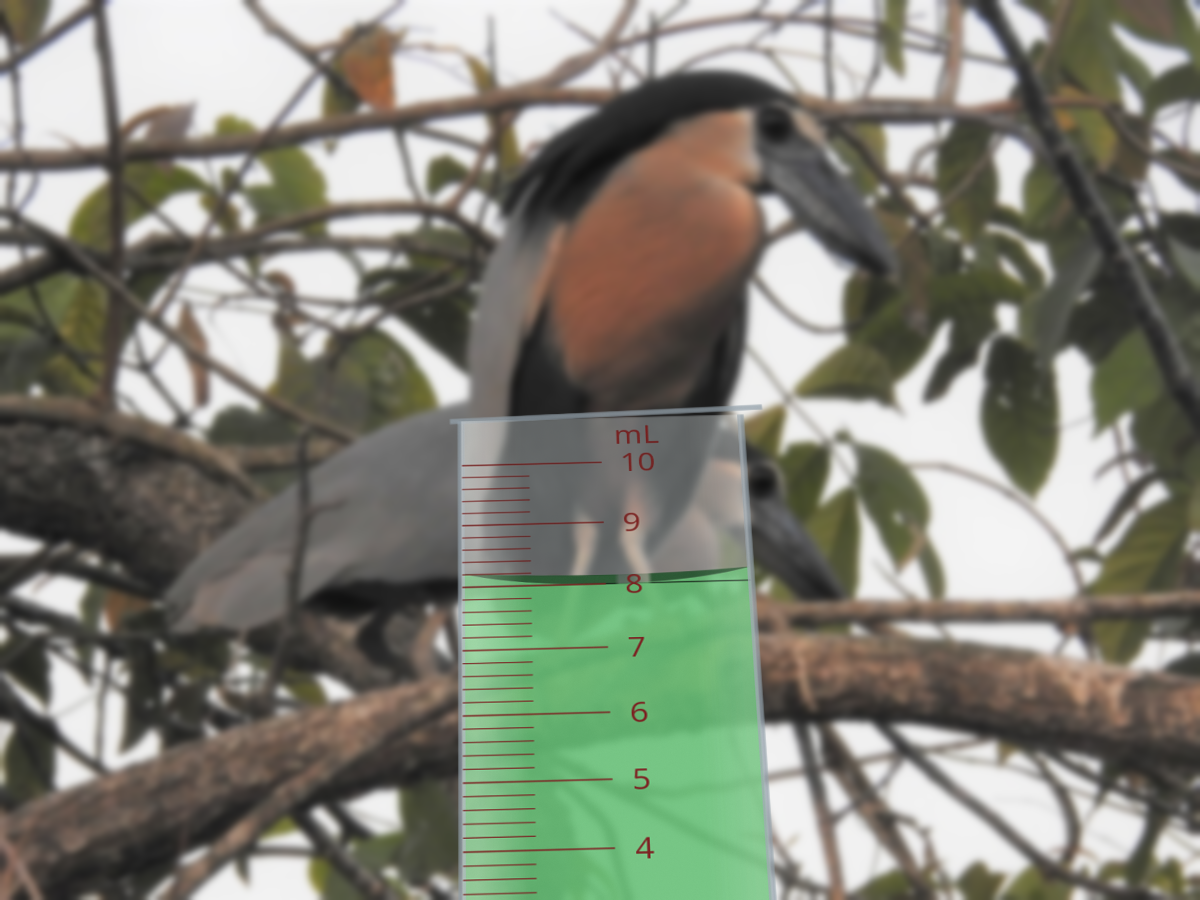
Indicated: 8
